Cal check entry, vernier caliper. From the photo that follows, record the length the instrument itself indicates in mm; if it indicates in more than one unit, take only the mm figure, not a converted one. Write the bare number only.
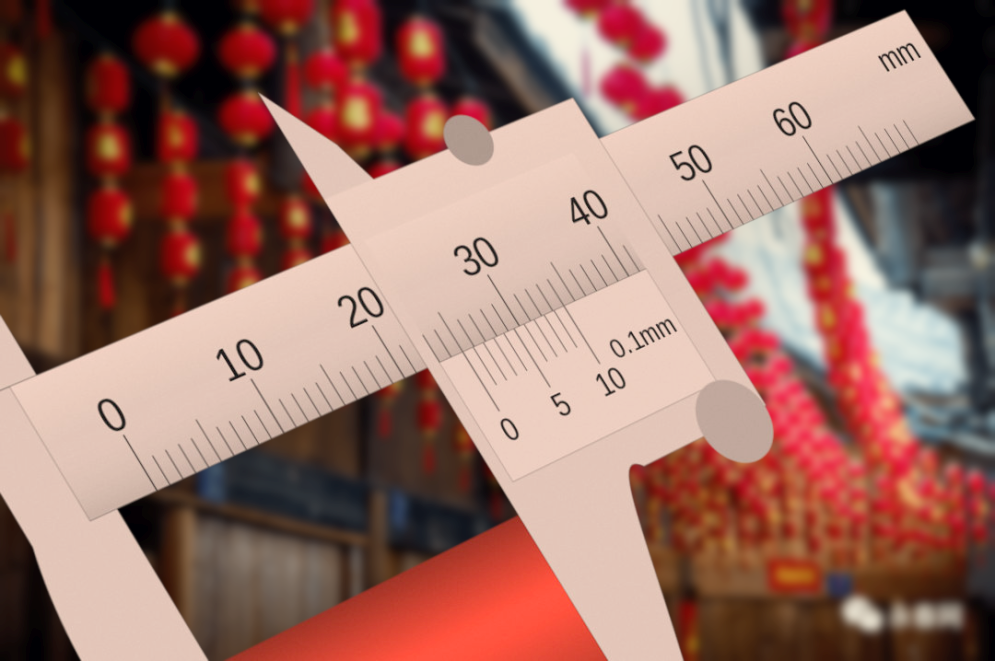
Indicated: 25.0
